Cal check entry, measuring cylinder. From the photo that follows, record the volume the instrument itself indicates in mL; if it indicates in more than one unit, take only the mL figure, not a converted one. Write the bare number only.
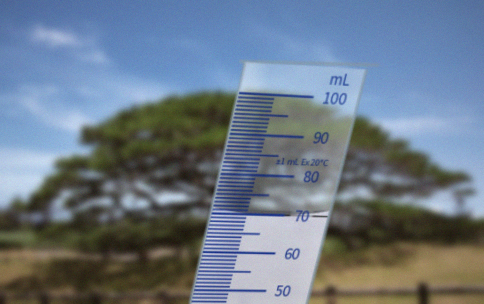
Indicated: 70
